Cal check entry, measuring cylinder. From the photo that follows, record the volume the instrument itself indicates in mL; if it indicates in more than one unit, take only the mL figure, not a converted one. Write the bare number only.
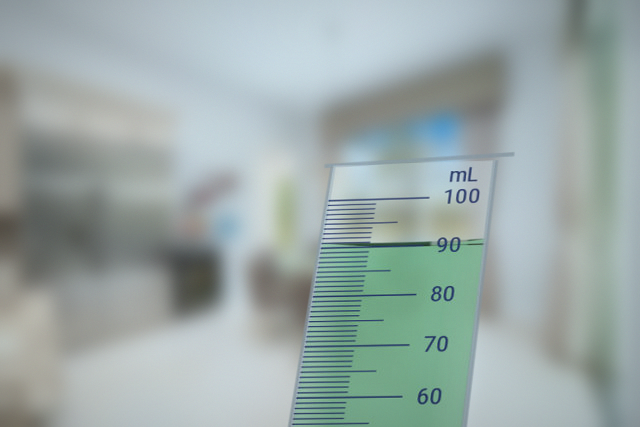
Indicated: 90
